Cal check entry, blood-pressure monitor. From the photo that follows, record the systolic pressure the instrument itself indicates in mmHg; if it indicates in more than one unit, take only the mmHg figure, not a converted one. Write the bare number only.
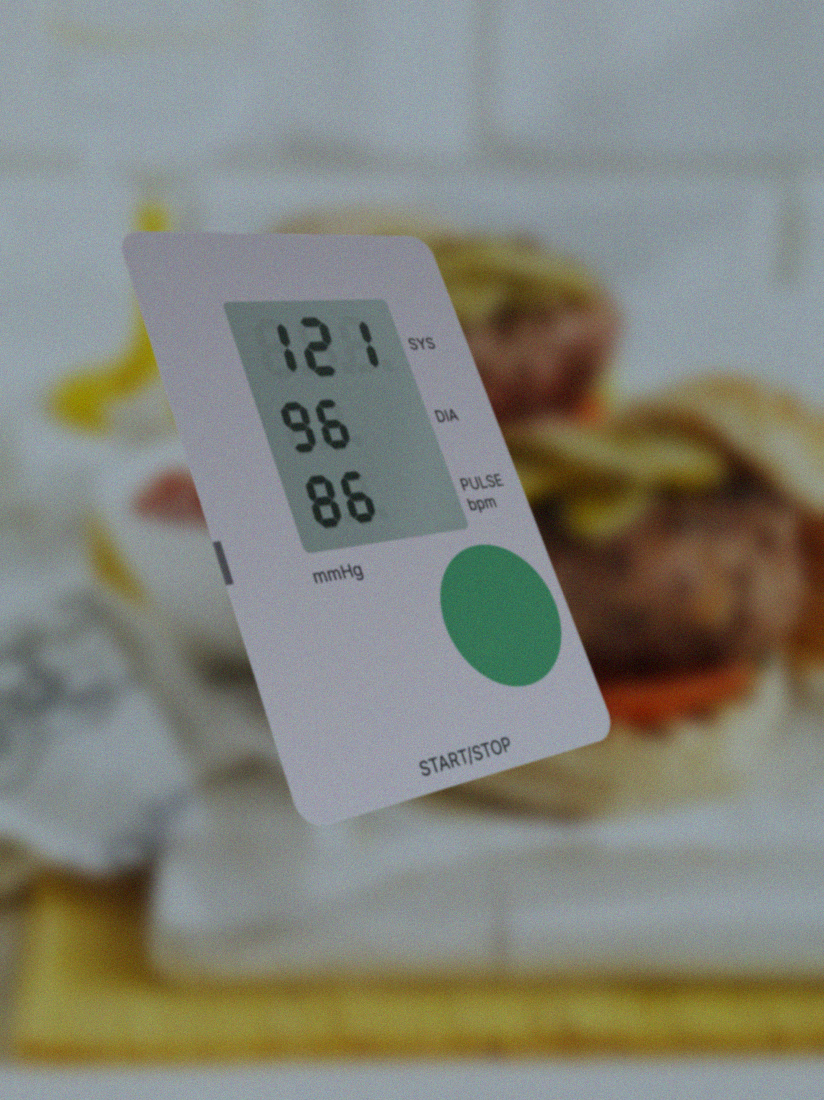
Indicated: 121
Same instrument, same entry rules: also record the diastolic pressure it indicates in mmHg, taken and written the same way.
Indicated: 96
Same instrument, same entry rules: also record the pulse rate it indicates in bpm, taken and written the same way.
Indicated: 86
